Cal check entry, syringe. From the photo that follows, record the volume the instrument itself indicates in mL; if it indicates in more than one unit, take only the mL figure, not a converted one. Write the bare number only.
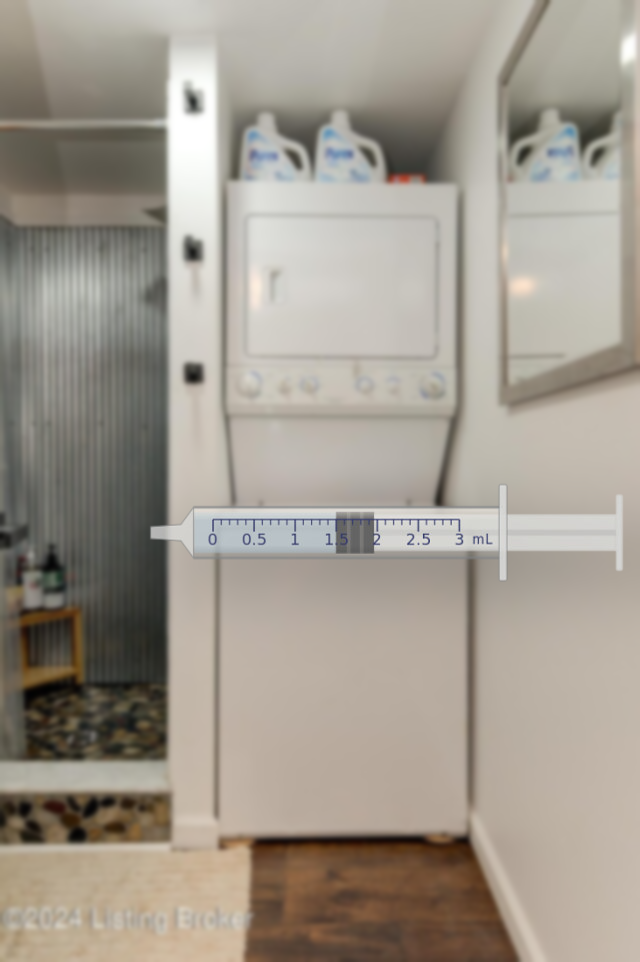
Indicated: 1.5
